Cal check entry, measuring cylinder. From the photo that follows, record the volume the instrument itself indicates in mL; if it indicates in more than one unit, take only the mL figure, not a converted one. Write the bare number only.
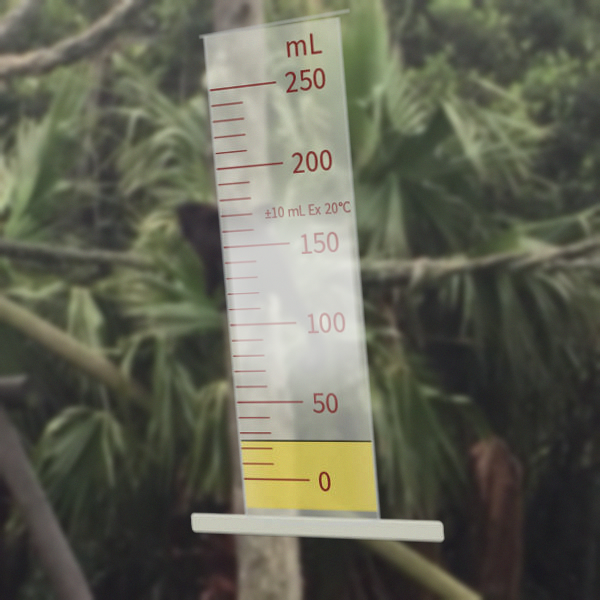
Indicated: 25
